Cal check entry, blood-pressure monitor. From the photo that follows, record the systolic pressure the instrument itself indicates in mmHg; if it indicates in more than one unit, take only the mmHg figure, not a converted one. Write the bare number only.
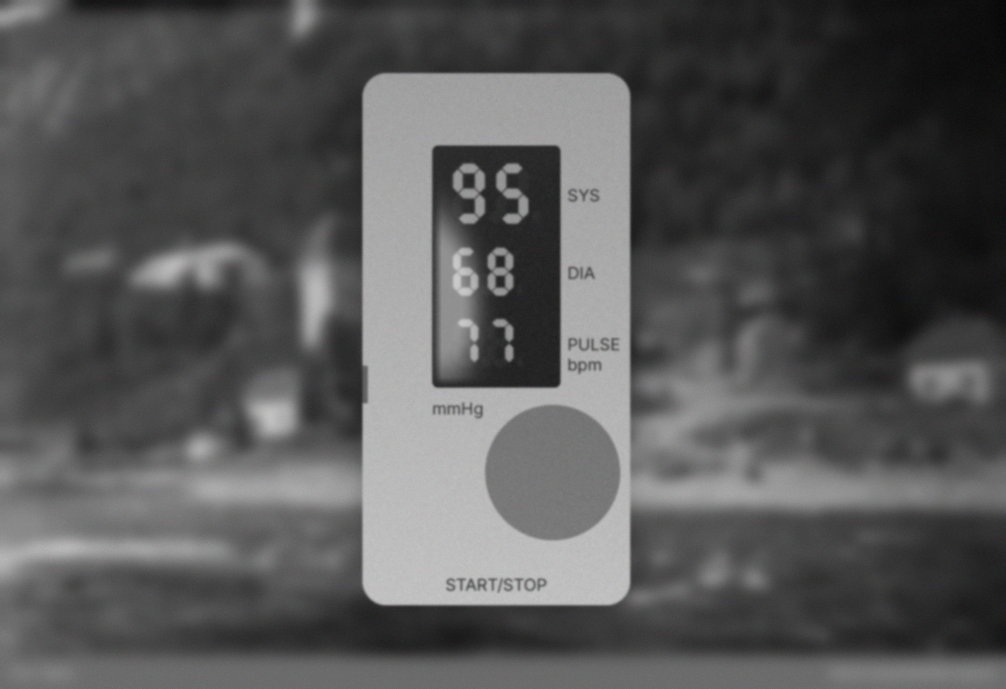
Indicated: 95
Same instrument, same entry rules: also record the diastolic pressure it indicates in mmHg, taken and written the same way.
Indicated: 68
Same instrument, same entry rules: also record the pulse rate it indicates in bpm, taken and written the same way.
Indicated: 77
